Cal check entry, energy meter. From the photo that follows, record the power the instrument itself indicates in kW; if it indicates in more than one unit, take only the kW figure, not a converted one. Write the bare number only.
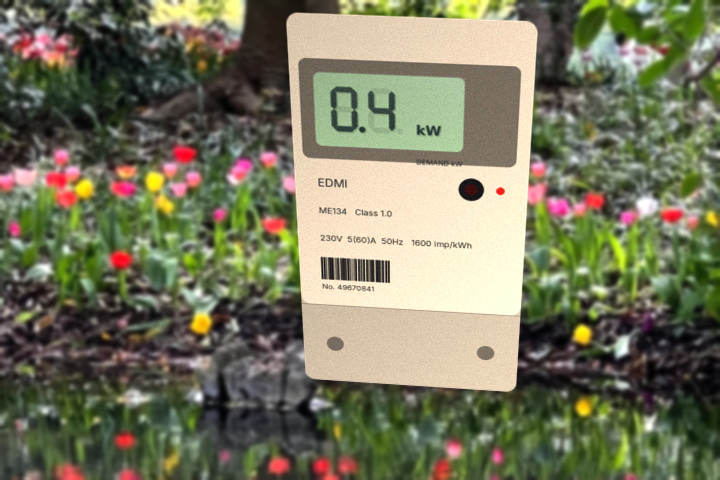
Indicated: 0.4
